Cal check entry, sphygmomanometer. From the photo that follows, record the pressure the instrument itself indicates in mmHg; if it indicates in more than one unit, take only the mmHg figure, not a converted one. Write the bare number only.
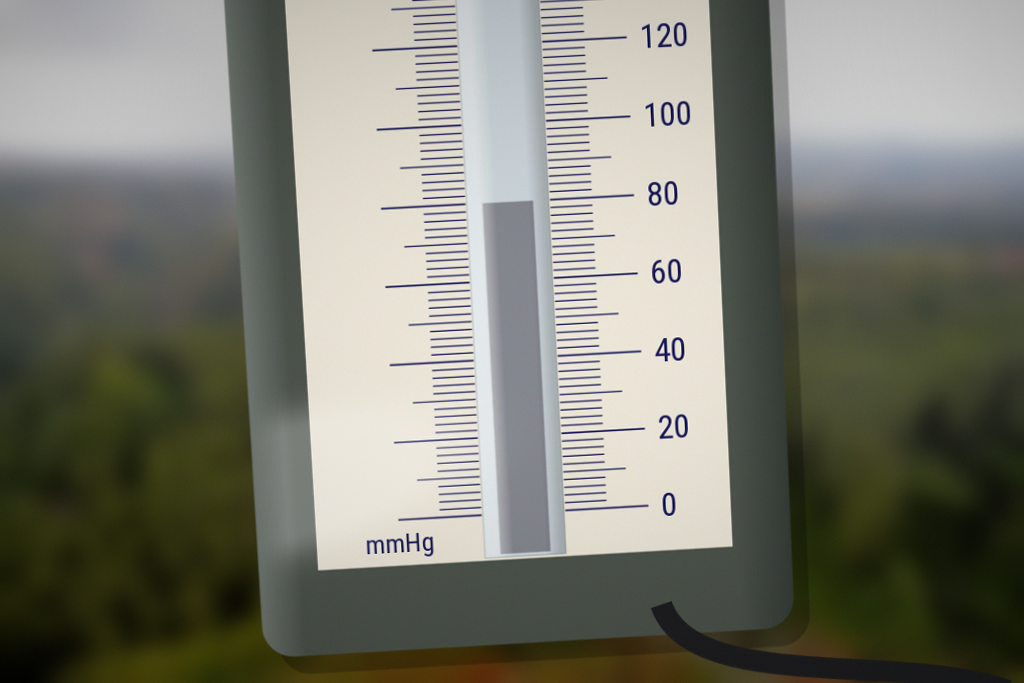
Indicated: 80
